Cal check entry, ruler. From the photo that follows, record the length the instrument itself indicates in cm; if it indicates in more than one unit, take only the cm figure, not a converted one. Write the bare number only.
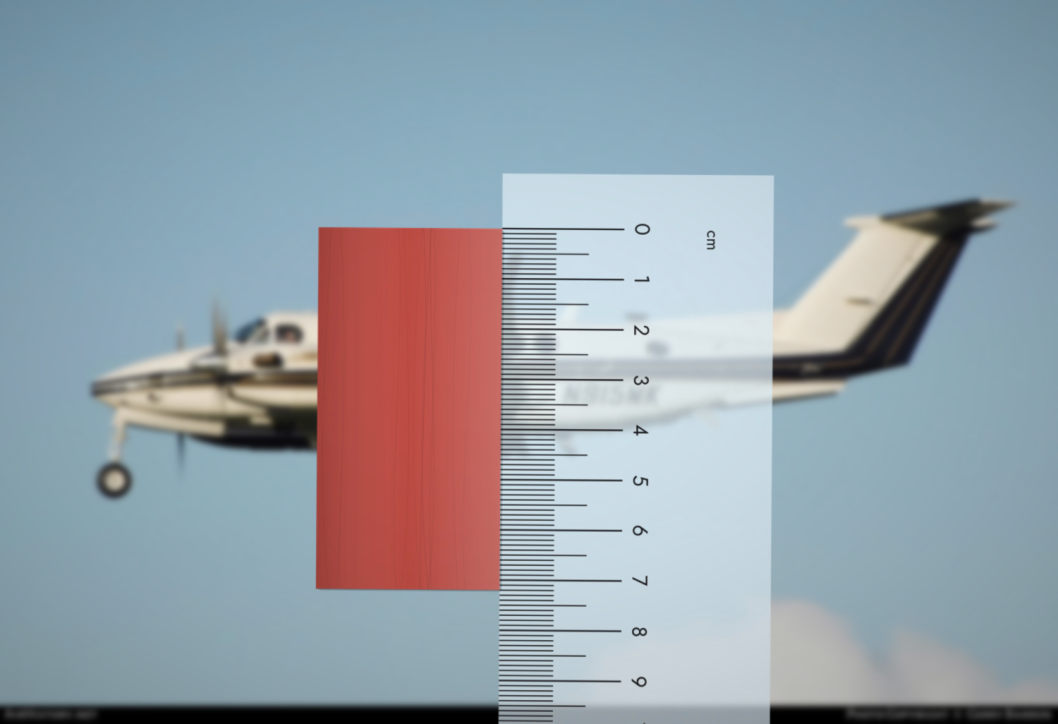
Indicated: 7.2
